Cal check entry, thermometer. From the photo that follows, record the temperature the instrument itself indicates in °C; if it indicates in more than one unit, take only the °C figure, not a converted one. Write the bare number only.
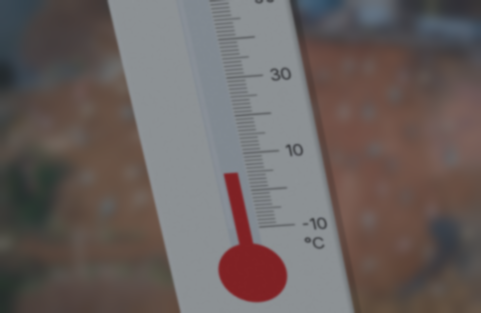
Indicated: 5
